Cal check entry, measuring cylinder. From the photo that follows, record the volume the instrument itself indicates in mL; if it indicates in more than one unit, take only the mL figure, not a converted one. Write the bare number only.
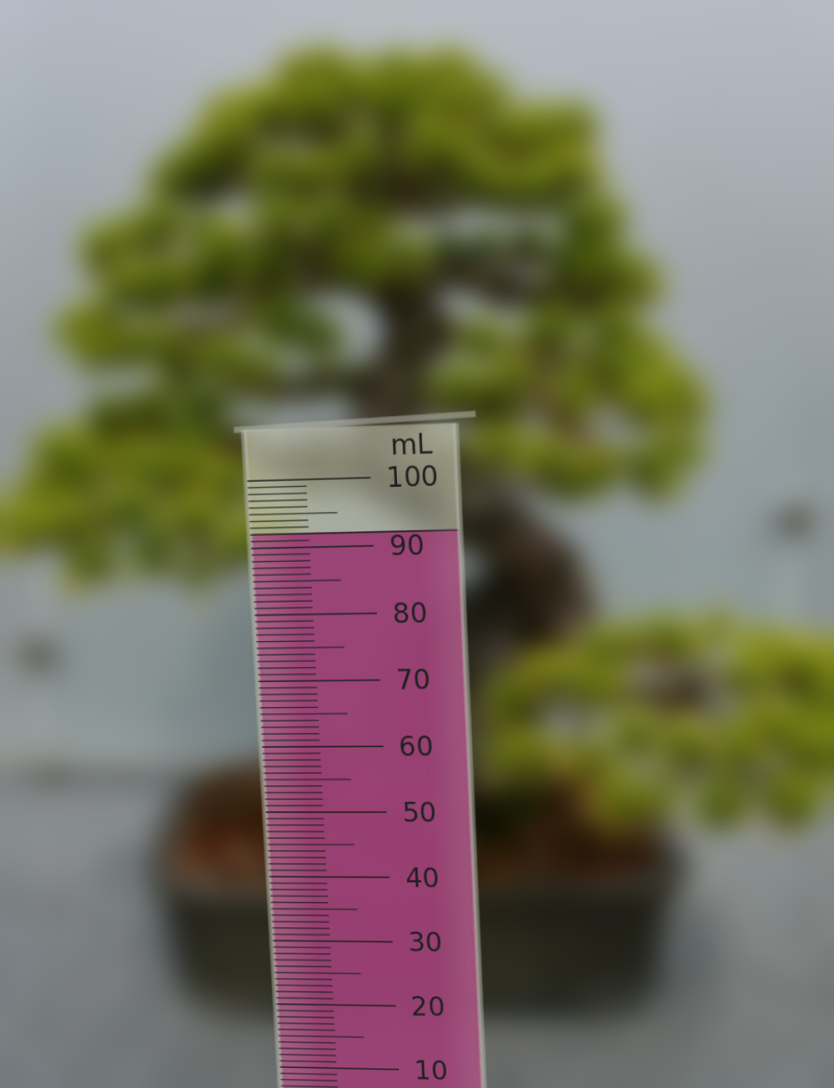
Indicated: 92
